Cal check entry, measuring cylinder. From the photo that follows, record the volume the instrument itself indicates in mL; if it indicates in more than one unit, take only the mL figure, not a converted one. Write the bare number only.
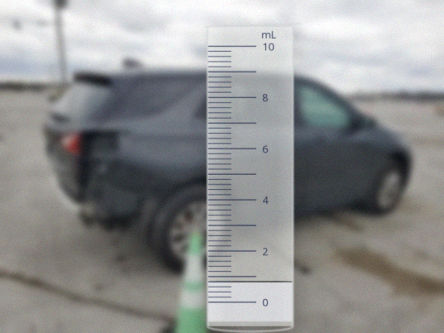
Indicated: 0.8
